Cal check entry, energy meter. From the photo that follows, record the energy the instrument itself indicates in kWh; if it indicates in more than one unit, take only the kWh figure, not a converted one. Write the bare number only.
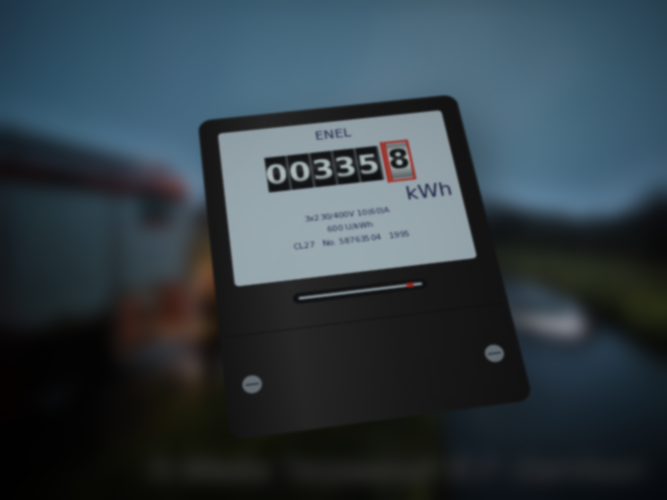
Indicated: 335.8
